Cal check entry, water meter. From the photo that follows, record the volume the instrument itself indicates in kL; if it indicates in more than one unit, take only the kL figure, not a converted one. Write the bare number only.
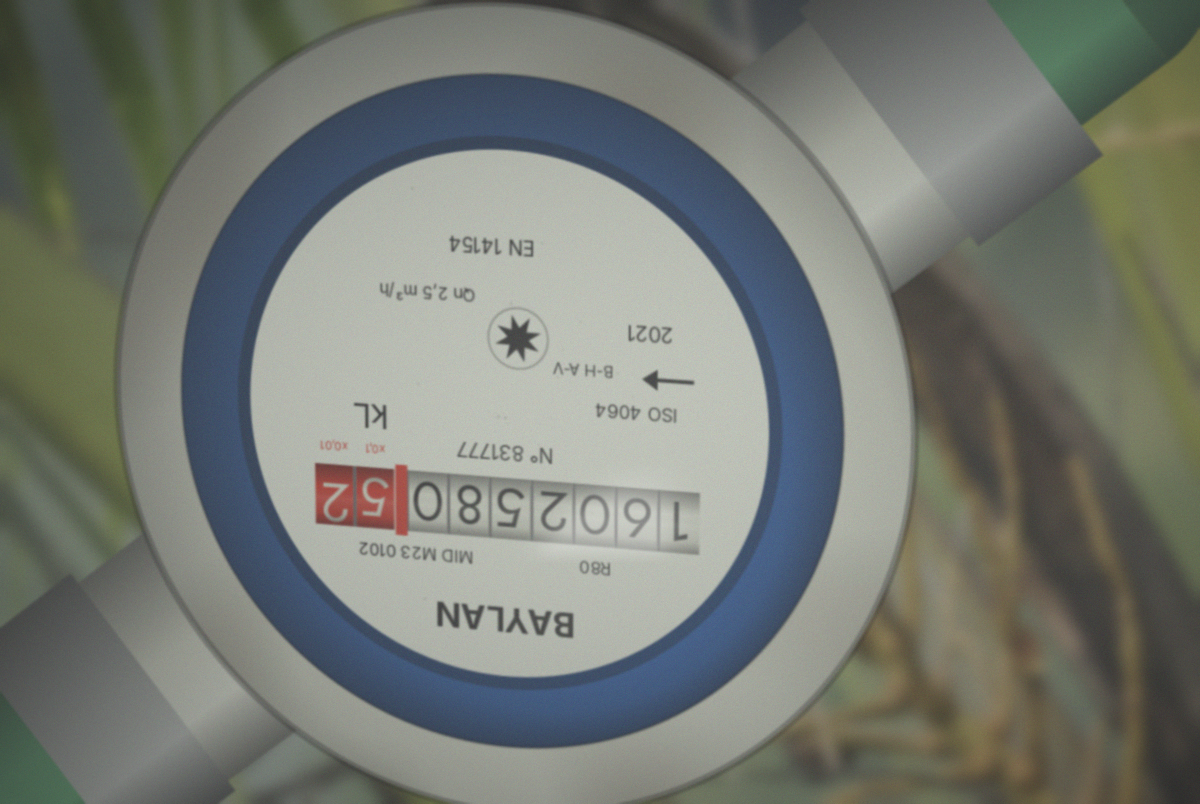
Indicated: 1602580.52
